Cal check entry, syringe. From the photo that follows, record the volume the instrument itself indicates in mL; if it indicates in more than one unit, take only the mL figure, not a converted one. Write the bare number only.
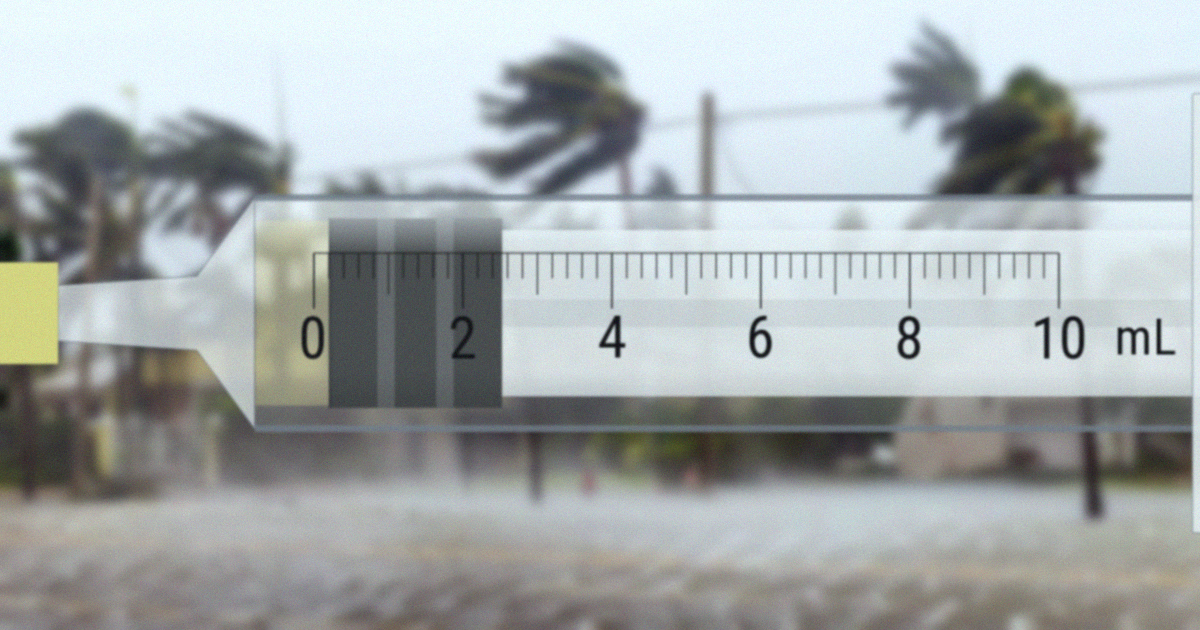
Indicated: 0.2
